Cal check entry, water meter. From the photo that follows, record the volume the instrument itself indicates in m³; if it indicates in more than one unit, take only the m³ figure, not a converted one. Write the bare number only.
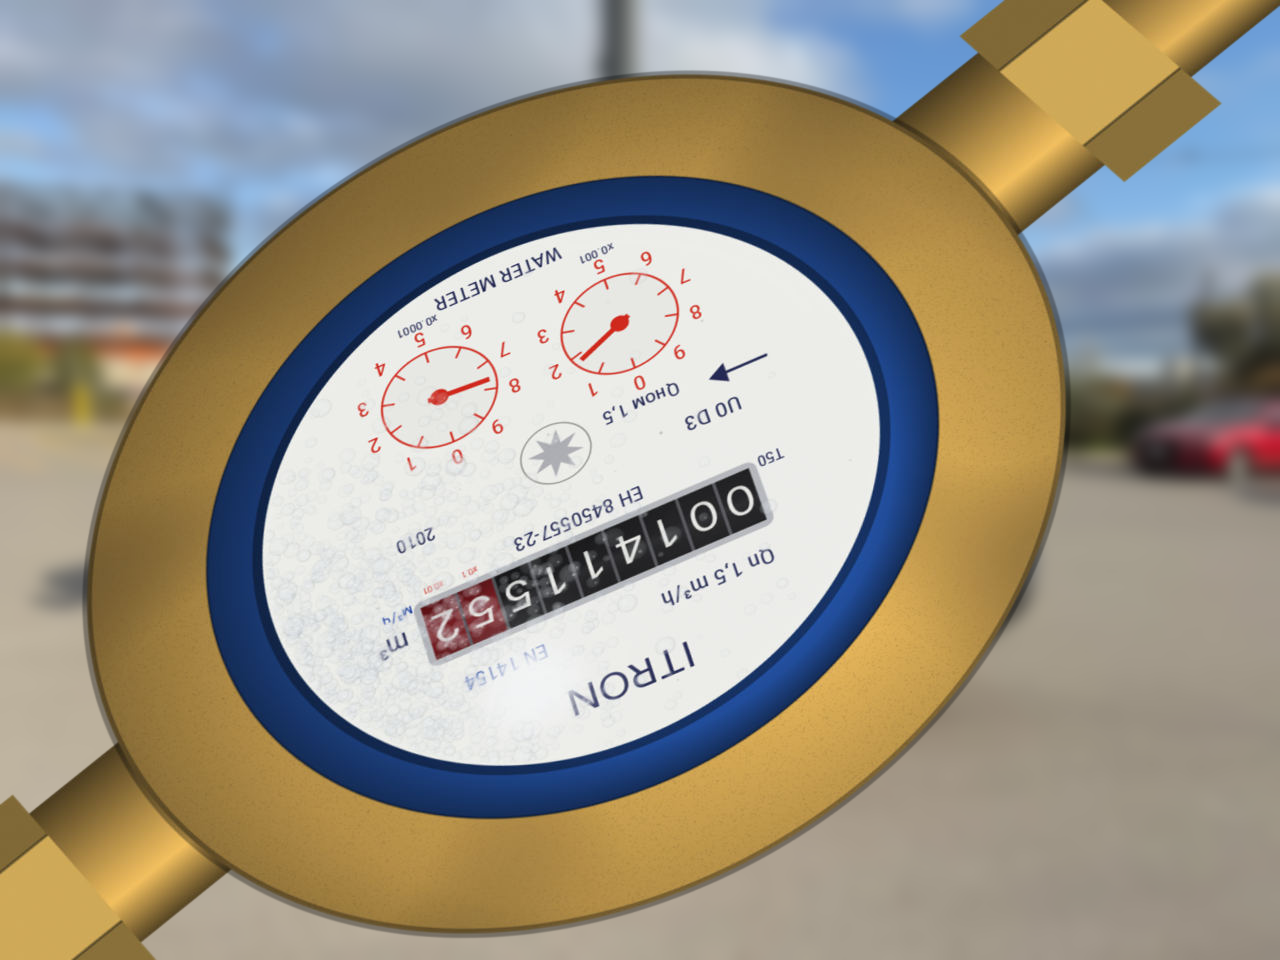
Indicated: 14115.5217
